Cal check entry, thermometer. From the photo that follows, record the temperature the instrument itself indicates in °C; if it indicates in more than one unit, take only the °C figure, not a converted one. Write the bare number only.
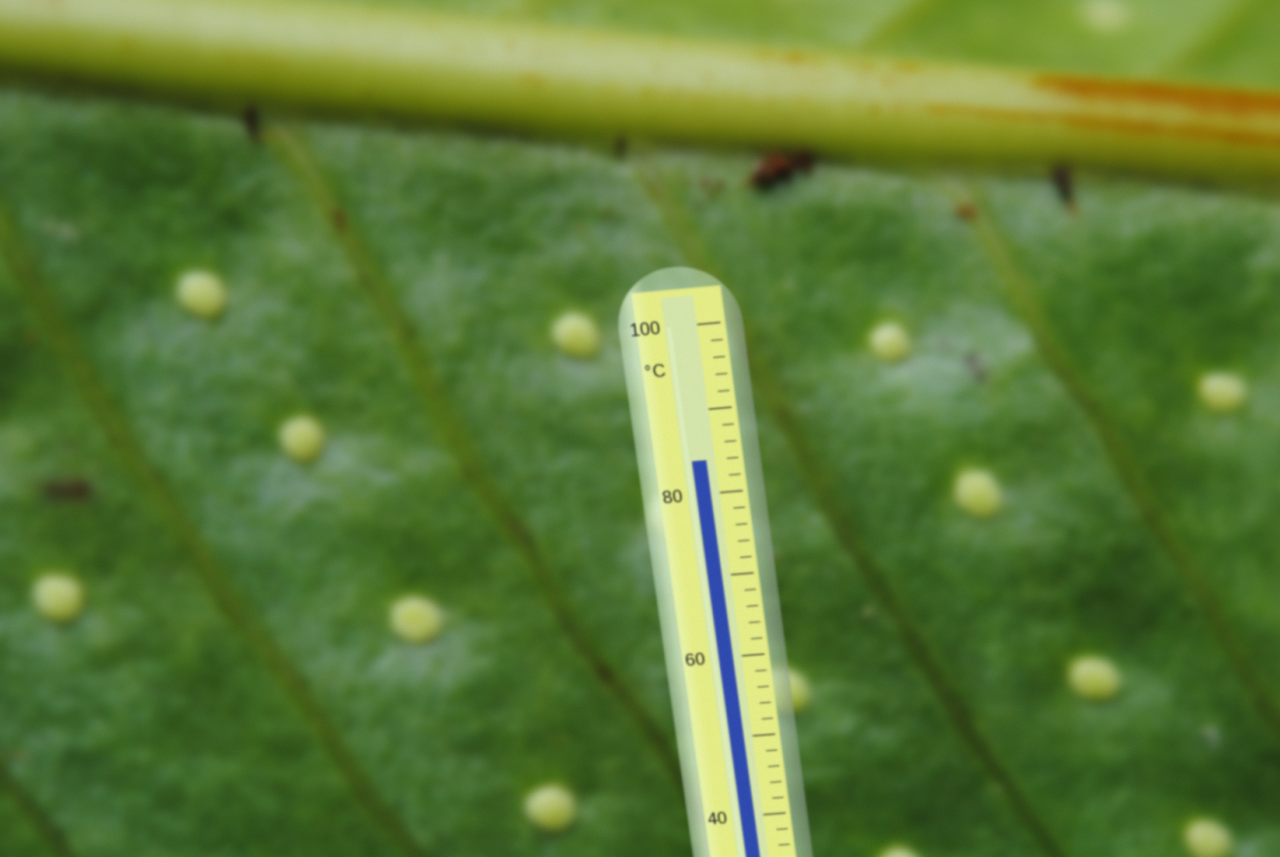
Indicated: 84
